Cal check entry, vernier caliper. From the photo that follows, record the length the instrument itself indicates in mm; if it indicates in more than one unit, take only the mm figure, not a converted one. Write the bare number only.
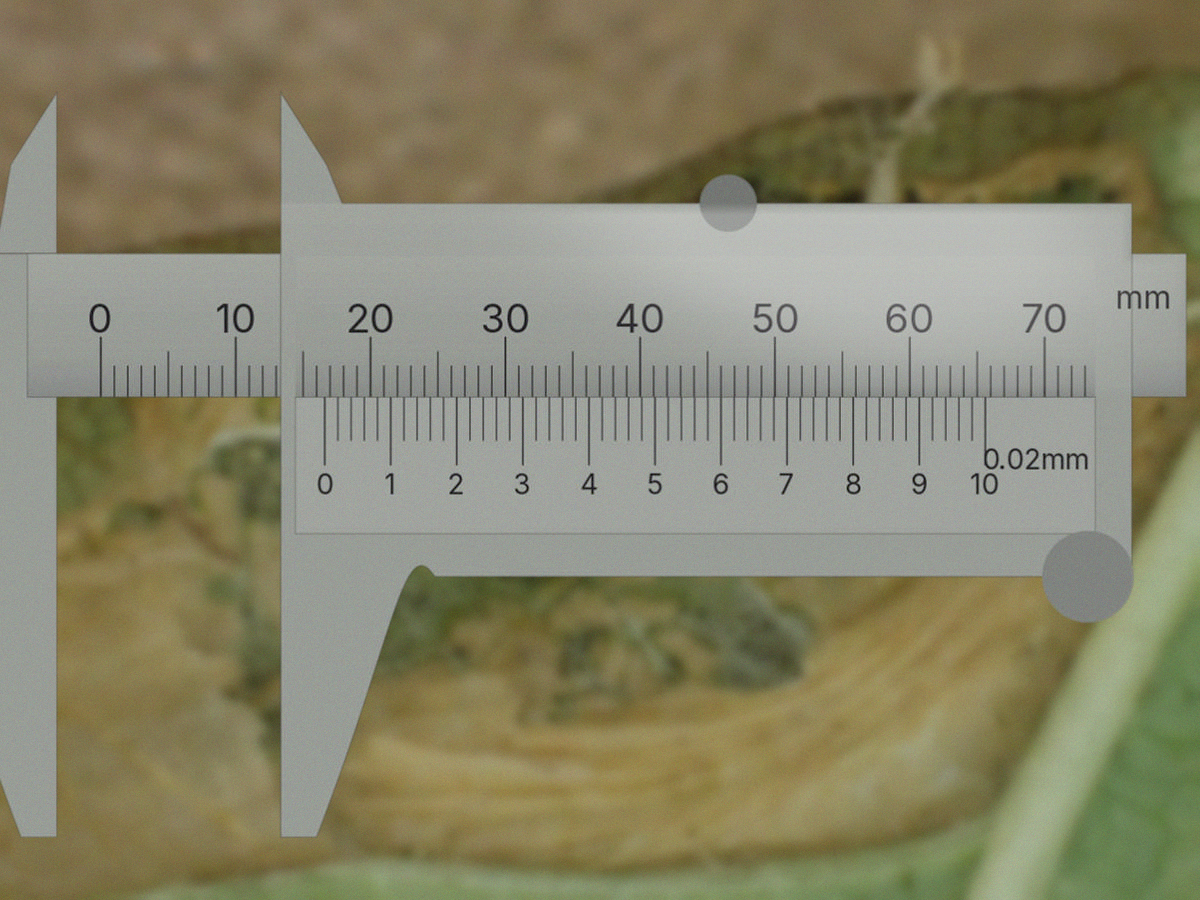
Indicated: 16.6
